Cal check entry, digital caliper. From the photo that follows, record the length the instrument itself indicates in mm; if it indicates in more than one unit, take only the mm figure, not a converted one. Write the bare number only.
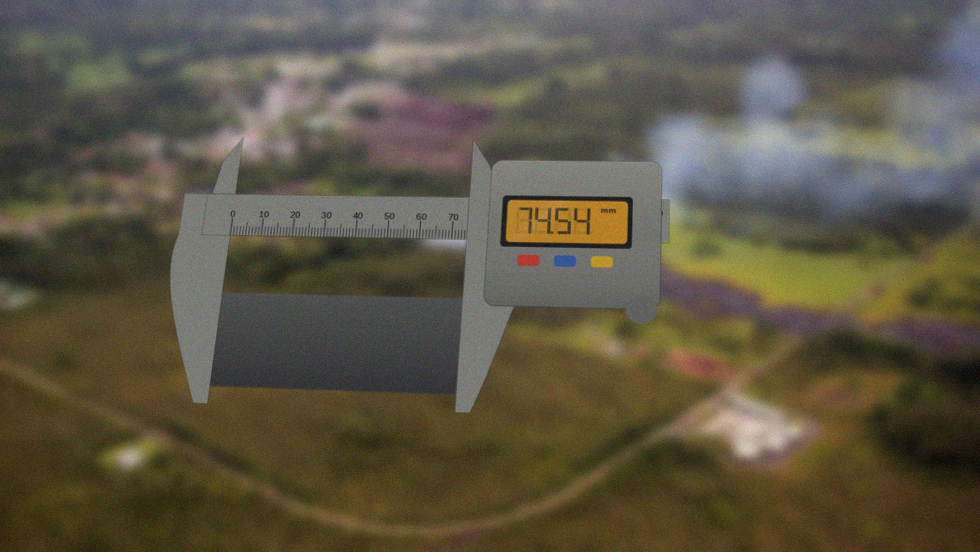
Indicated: 74.54
